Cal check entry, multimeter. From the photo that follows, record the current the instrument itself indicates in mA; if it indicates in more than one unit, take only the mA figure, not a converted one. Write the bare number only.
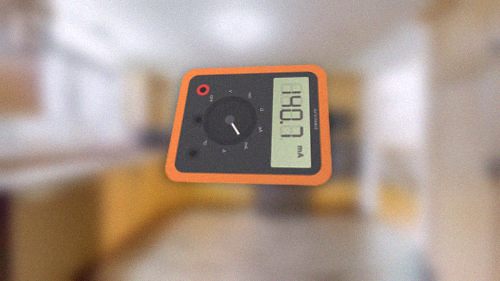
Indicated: 140.7
